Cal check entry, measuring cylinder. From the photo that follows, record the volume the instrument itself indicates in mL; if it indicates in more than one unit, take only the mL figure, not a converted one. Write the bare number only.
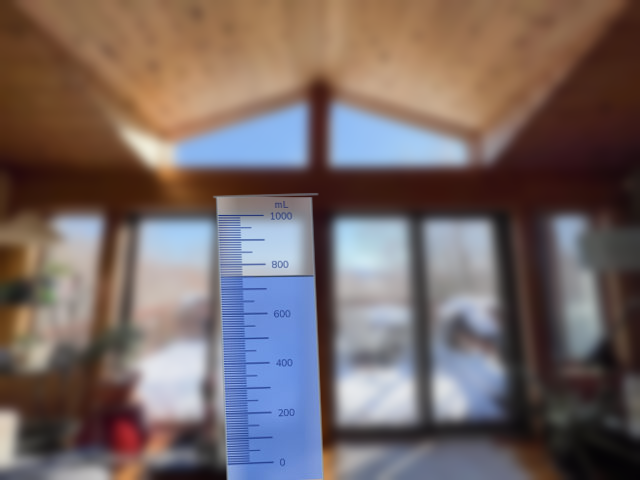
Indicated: 750
